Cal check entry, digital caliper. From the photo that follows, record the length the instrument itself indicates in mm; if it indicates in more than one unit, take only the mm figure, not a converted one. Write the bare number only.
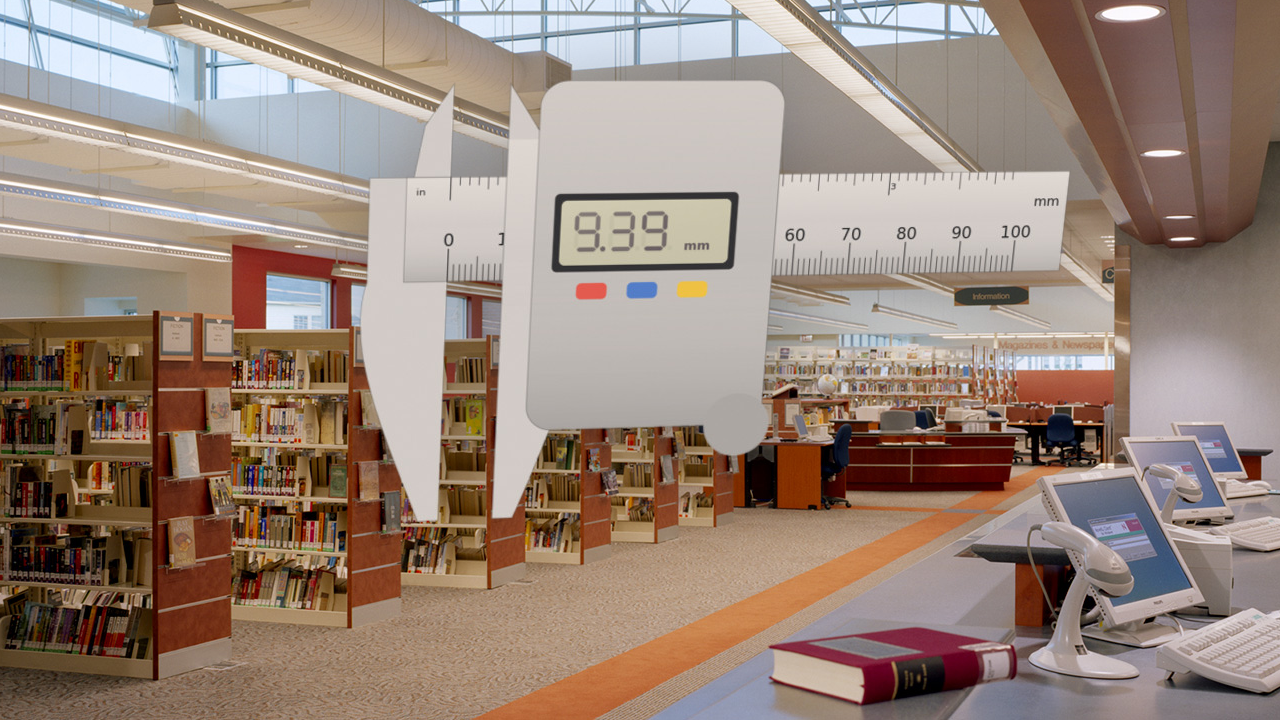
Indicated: 9.39
